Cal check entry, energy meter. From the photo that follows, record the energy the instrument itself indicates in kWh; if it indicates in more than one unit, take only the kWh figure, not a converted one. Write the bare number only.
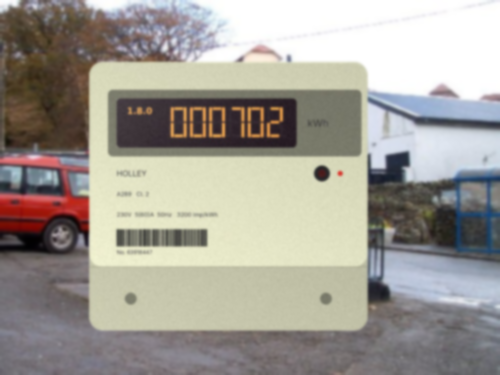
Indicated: 702
